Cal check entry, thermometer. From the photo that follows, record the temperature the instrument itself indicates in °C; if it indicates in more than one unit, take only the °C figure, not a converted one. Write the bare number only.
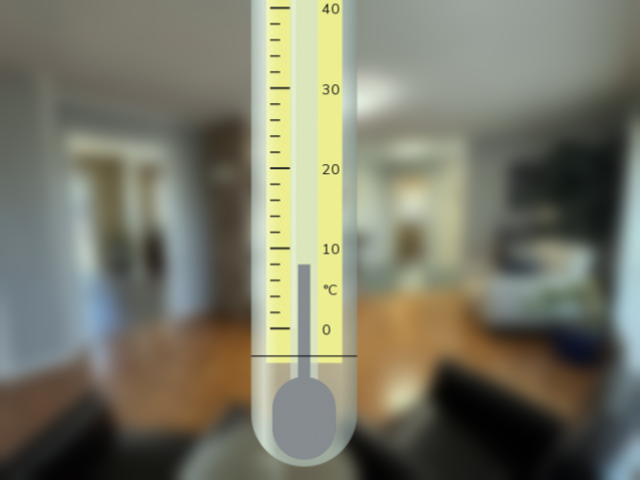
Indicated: 8
